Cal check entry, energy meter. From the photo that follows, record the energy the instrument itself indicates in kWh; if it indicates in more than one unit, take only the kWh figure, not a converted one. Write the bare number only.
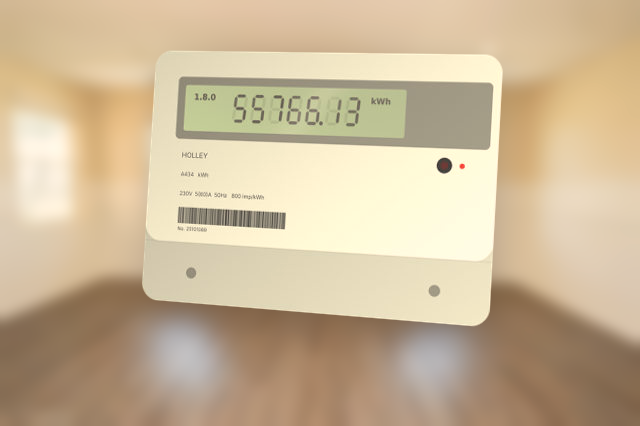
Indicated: 55766.13
